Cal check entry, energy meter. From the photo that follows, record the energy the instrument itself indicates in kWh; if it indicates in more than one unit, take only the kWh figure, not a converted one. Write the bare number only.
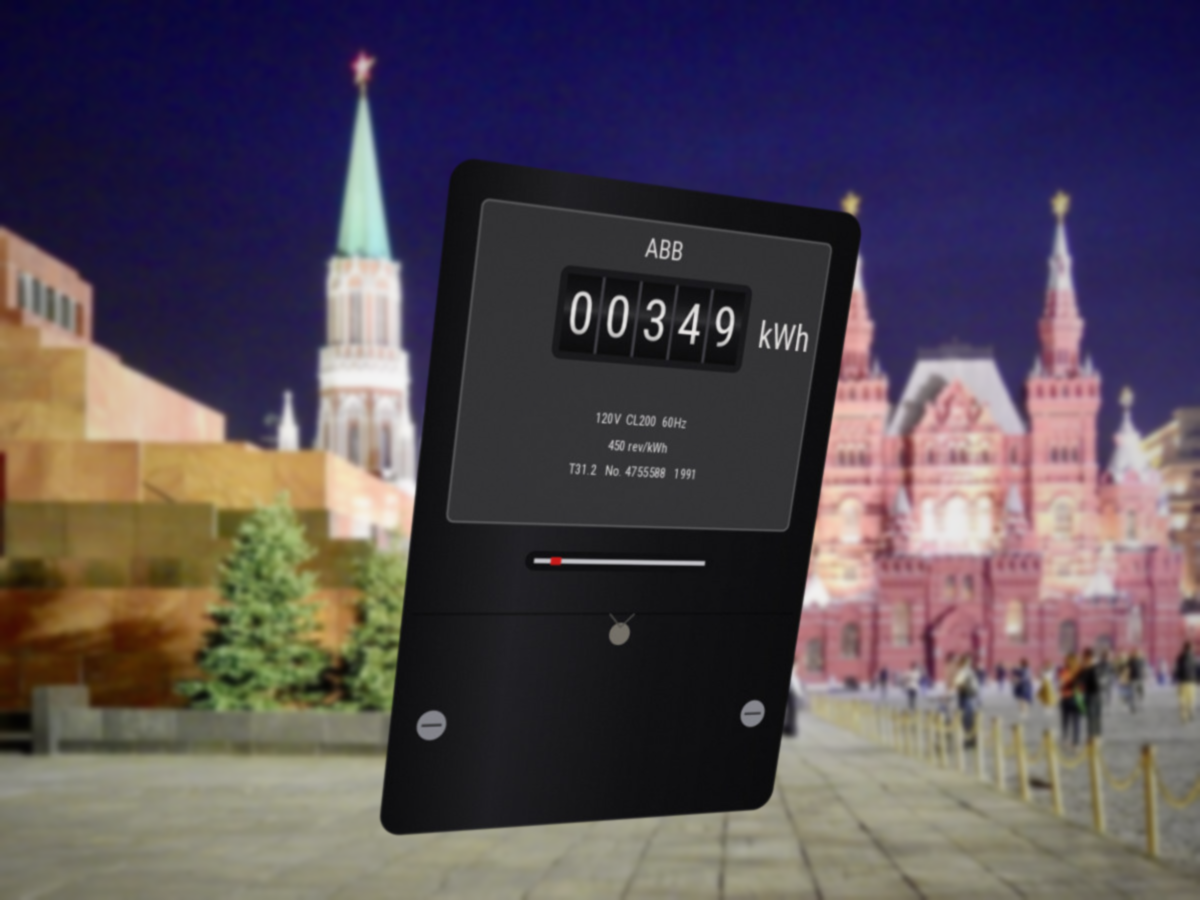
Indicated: 349
